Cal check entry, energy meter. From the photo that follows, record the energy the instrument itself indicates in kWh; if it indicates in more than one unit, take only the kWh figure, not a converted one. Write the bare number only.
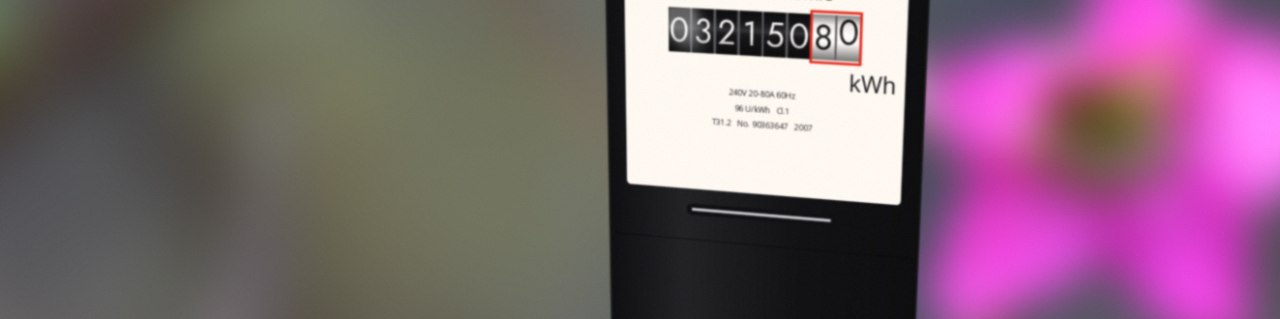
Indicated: 32150.80
